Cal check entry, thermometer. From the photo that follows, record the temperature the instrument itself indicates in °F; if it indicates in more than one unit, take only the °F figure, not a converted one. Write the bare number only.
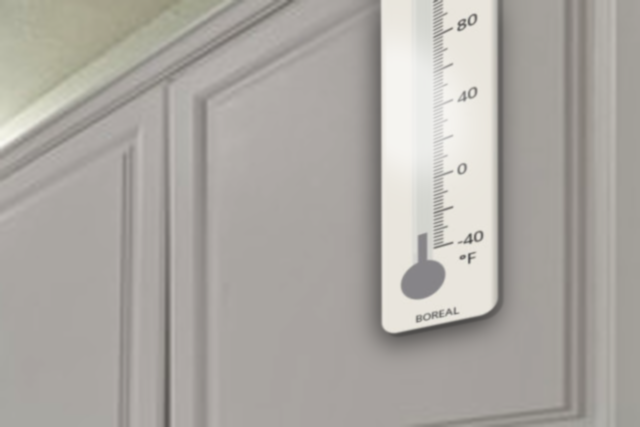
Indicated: -30
